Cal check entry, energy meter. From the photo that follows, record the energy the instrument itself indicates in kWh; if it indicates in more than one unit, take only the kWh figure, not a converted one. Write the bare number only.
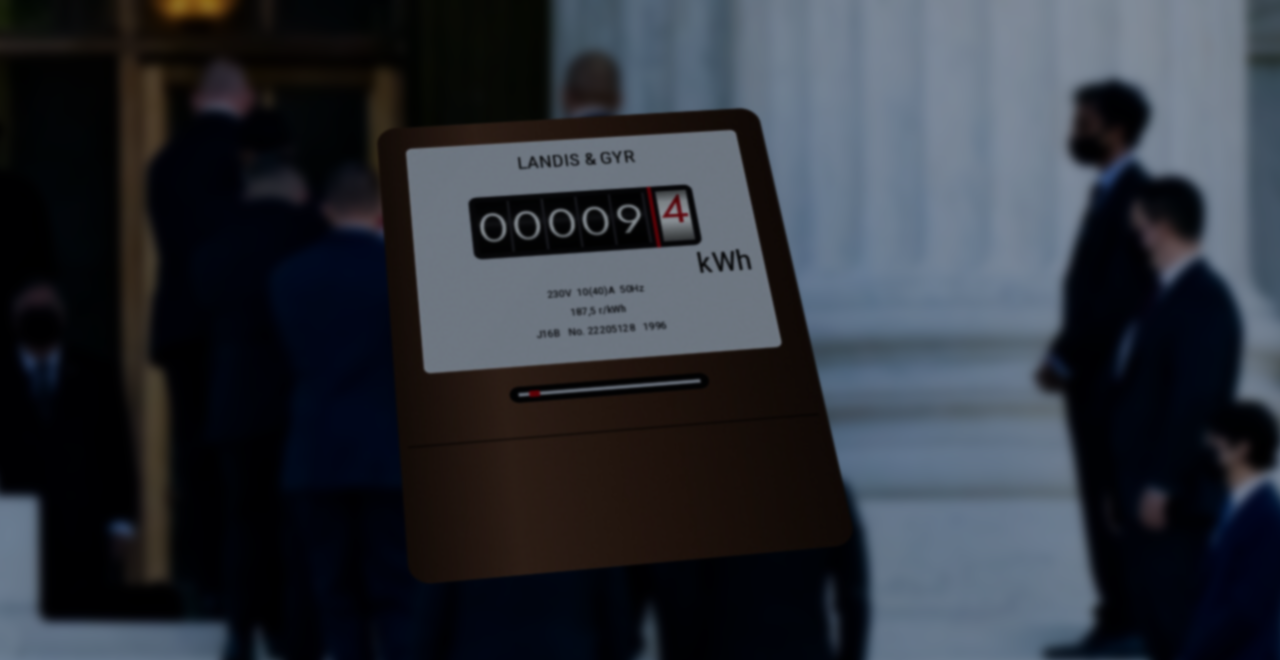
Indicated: 9.4
